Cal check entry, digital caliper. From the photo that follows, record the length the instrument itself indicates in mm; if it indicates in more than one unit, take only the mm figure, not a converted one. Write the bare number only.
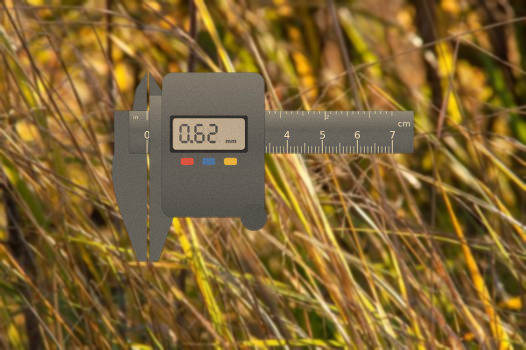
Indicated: 0.62
